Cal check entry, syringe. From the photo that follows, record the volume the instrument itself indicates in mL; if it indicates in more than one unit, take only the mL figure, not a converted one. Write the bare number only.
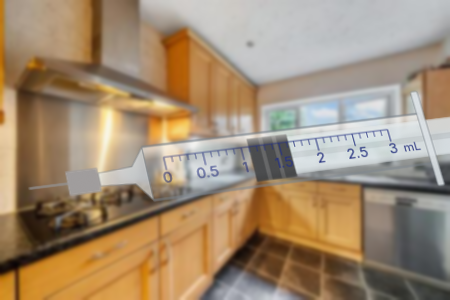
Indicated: 1.1
